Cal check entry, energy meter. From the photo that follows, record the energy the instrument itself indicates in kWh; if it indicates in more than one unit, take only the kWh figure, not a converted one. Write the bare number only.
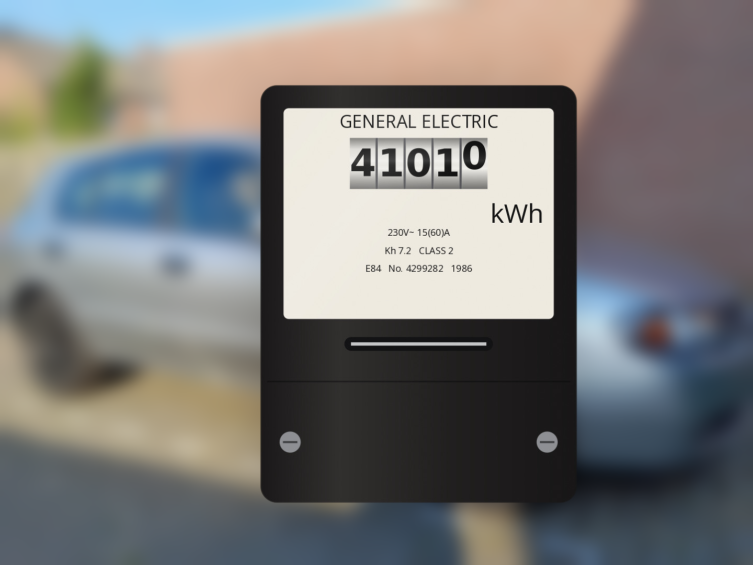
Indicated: 41010
